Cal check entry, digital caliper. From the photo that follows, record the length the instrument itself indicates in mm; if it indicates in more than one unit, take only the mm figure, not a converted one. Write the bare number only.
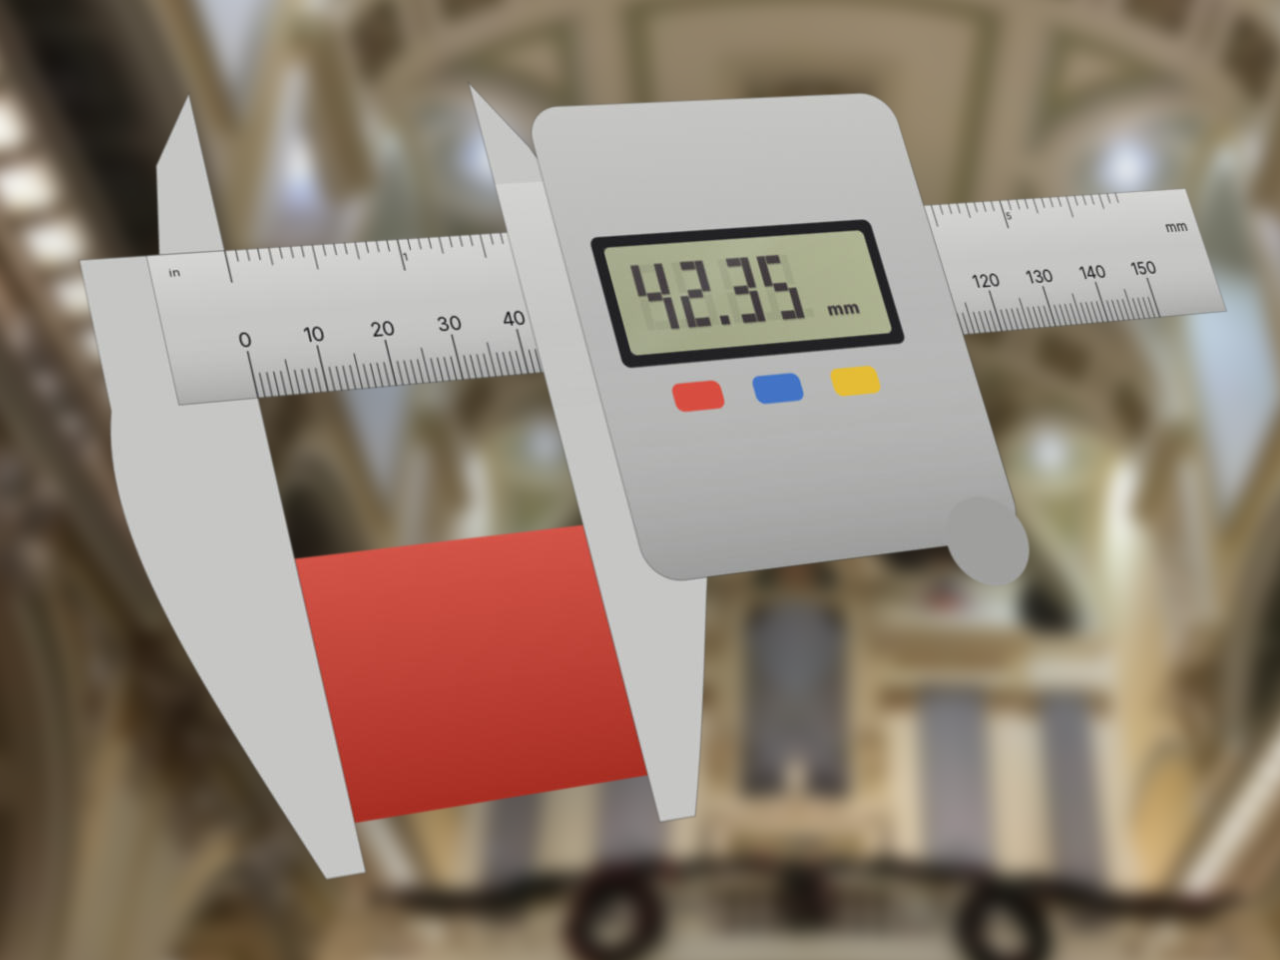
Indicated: 42.35
